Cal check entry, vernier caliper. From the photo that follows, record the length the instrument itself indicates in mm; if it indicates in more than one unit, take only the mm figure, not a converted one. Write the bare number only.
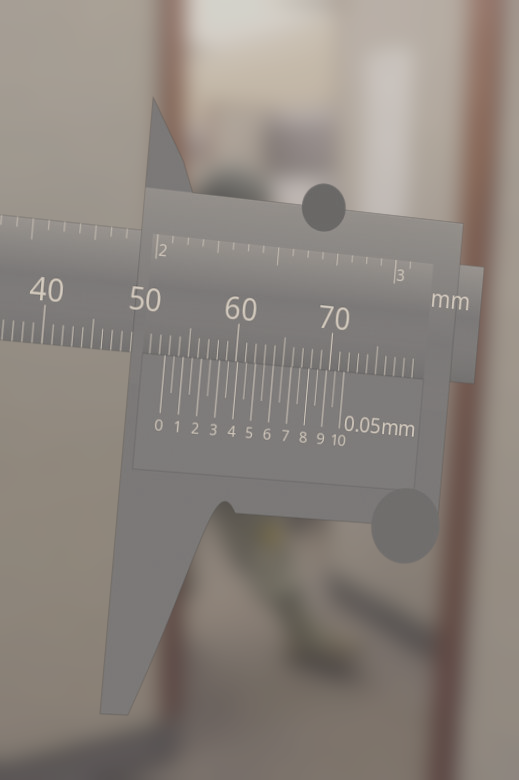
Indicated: 52.6
